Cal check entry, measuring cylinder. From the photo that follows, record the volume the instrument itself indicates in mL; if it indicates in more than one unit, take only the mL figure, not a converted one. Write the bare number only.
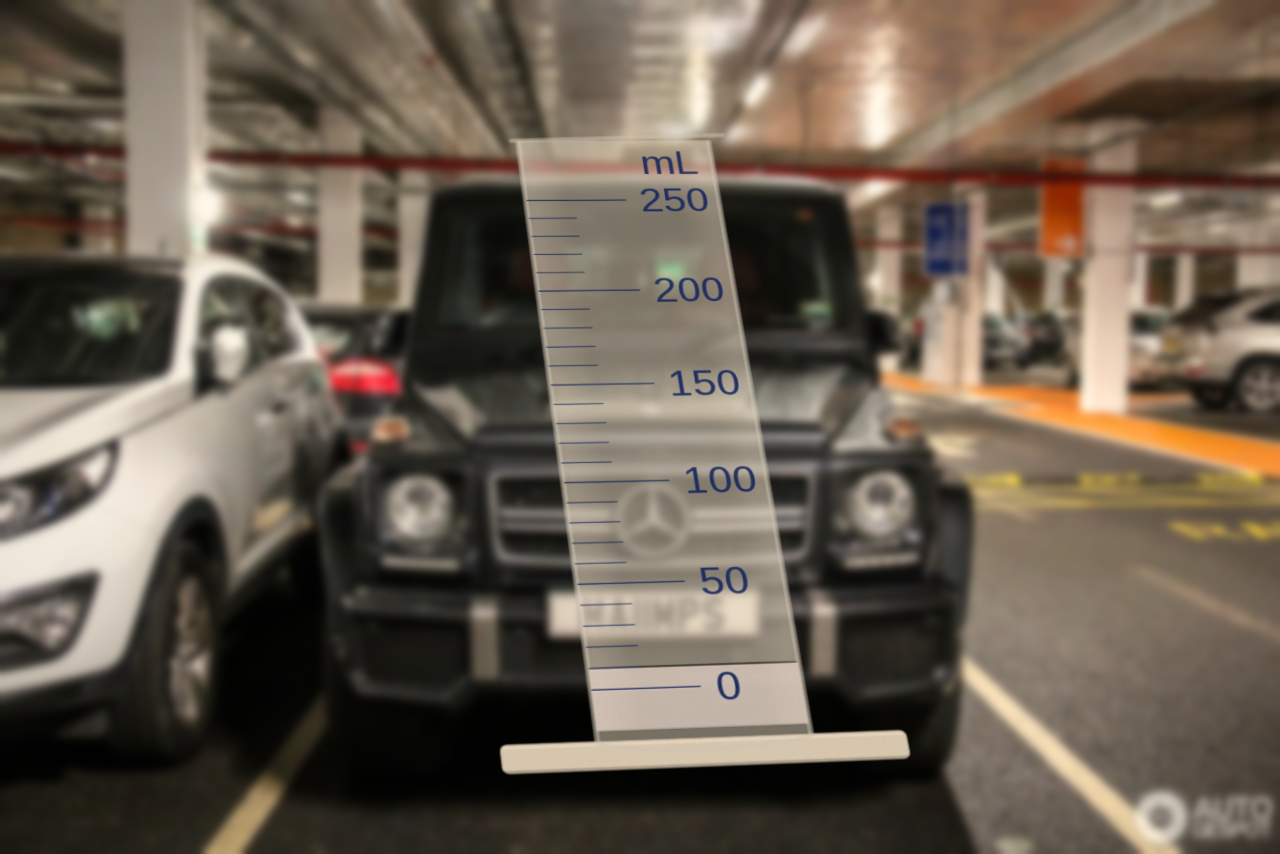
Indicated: 10
